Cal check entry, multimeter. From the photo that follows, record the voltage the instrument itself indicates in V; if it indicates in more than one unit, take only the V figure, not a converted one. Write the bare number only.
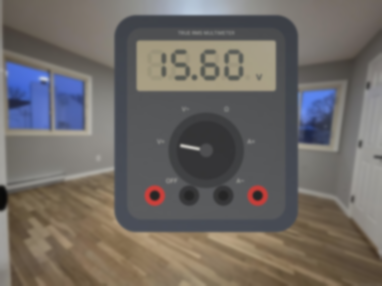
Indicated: 15.60
